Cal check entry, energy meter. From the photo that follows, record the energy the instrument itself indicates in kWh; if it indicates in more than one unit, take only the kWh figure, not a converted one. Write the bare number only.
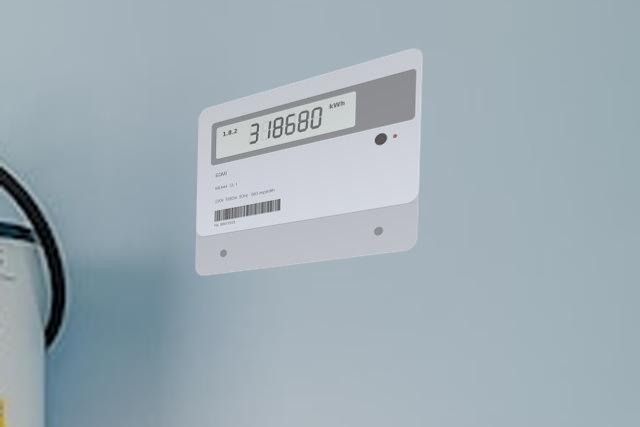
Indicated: 318680
